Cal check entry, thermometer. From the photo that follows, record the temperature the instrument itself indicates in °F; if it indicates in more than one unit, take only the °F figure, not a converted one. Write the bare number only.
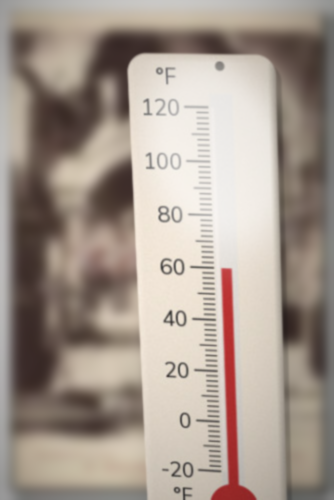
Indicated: 60
